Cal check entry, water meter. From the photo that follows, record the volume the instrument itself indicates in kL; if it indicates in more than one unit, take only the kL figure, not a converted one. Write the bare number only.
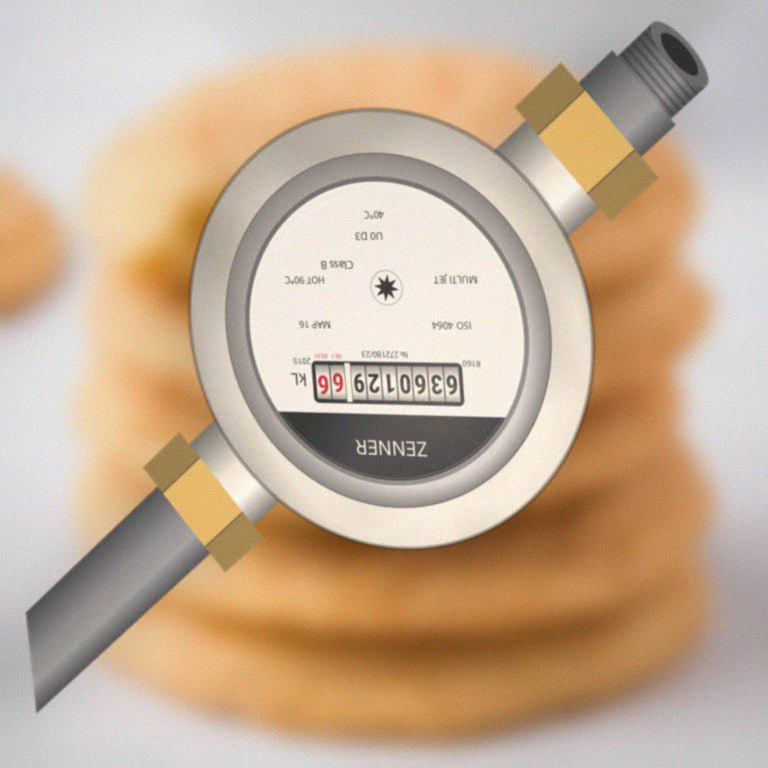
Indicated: 6360129.66
